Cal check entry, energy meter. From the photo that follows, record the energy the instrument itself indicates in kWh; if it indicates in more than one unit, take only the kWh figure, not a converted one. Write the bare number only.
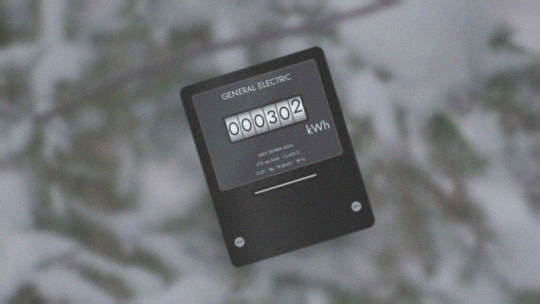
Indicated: 302
